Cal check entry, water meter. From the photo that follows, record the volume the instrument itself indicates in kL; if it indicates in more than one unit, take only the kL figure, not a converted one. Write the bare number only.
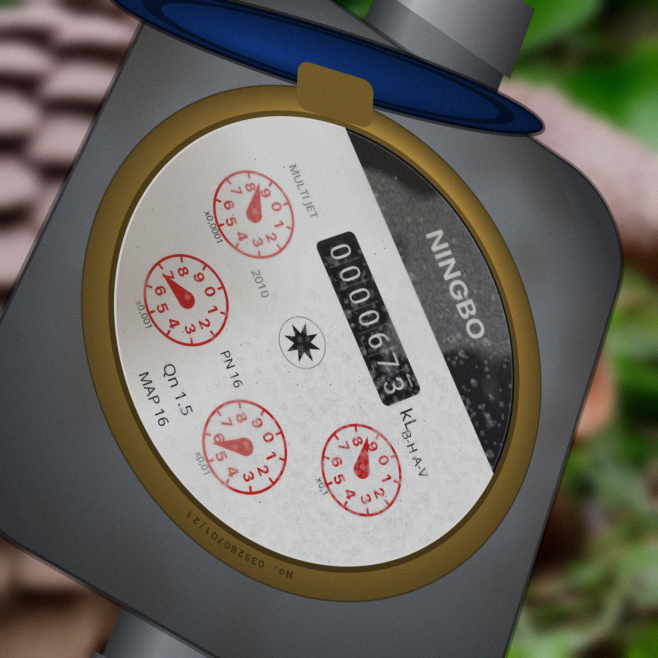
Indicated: 672.8568
